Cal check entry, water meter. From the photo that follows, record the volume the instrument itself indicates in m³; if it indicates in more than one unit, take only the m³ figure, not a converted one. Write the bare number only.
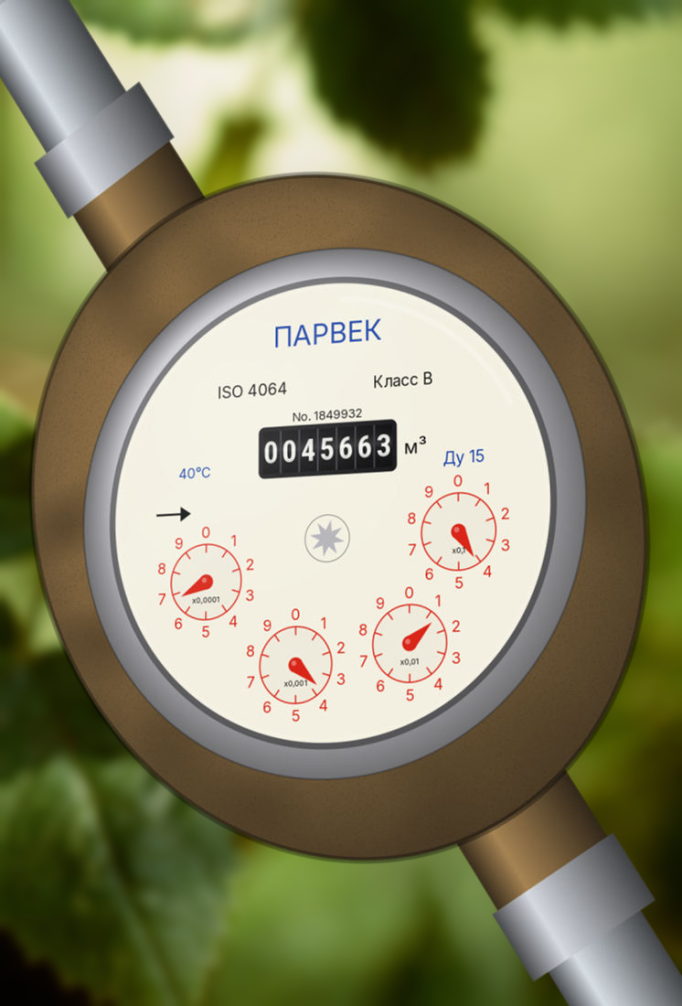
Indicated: 45663.4136
